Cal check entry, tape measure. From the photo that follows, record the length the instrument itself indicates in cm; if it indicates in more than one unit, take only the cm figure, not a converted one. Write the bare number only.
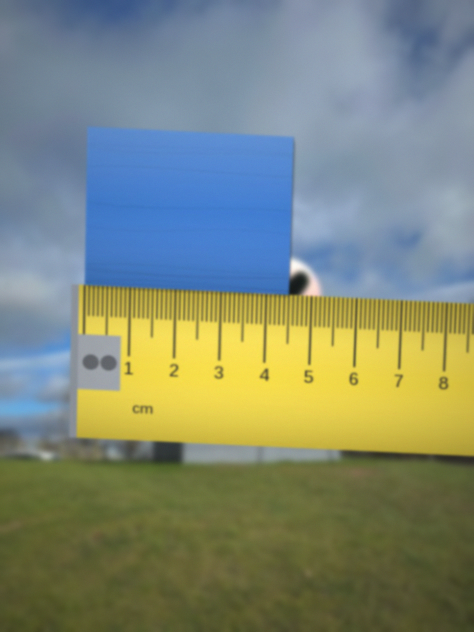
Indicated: 4.5
